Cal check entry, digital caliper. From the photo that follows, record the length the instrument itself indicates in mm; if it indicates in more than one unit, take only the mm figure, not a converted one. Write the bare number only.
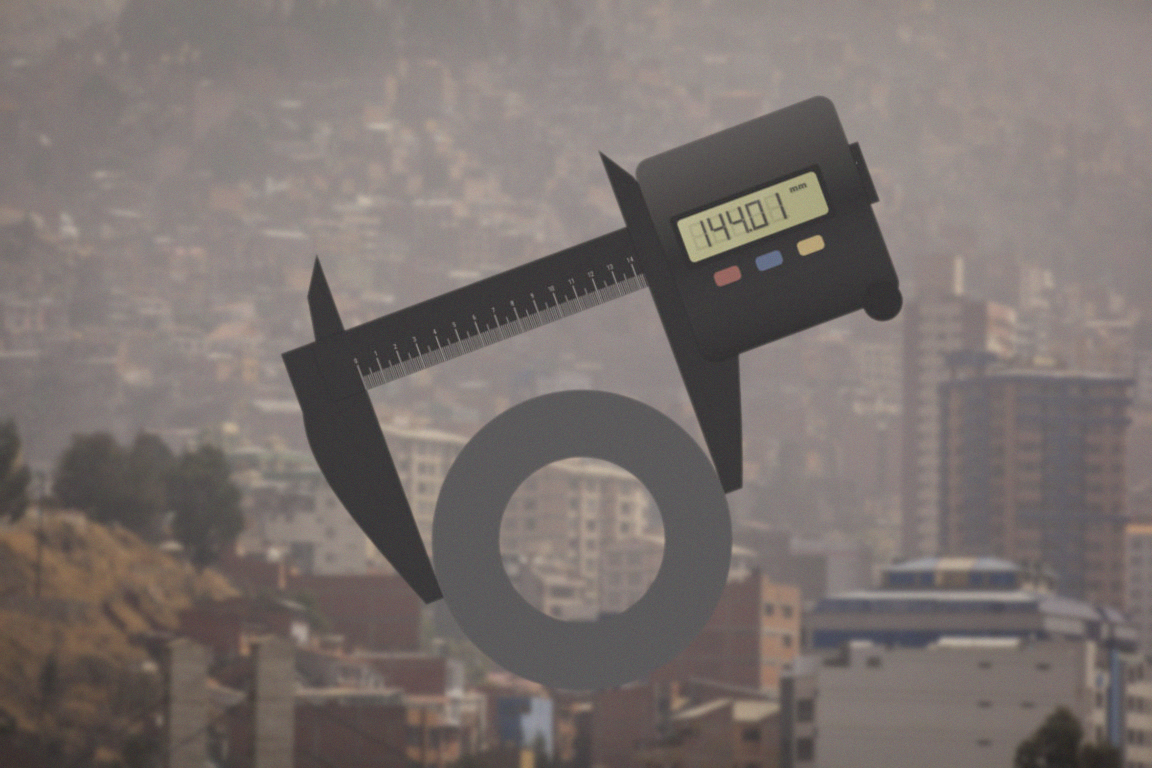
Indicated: 144.01
